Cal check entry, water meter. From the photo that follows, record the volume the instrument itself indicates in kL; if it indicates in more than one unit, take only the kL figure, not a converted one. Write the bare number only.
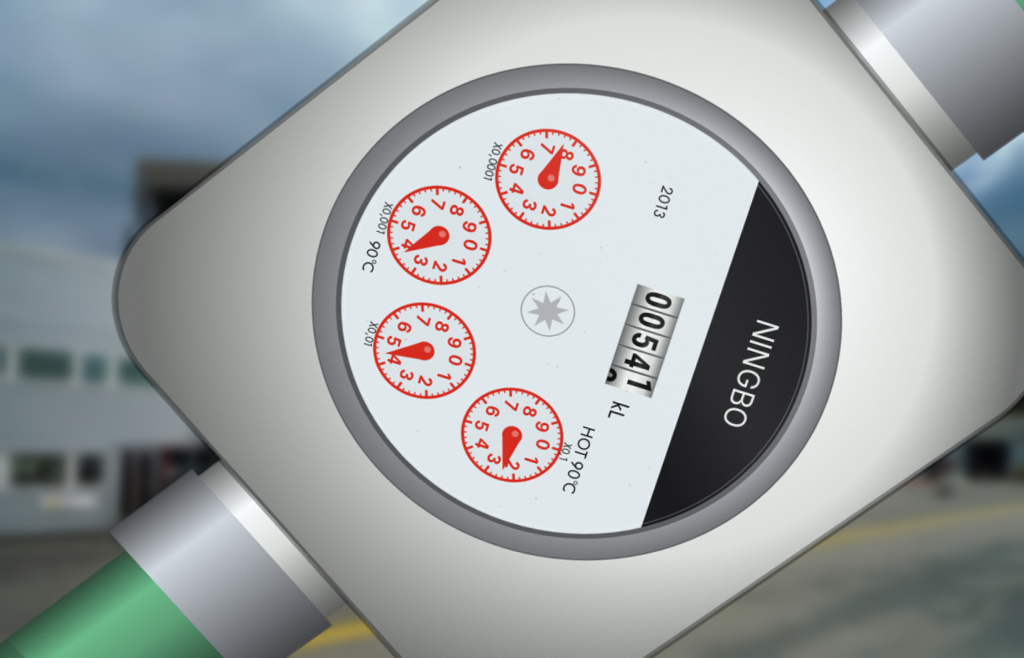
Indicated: 541.2437
